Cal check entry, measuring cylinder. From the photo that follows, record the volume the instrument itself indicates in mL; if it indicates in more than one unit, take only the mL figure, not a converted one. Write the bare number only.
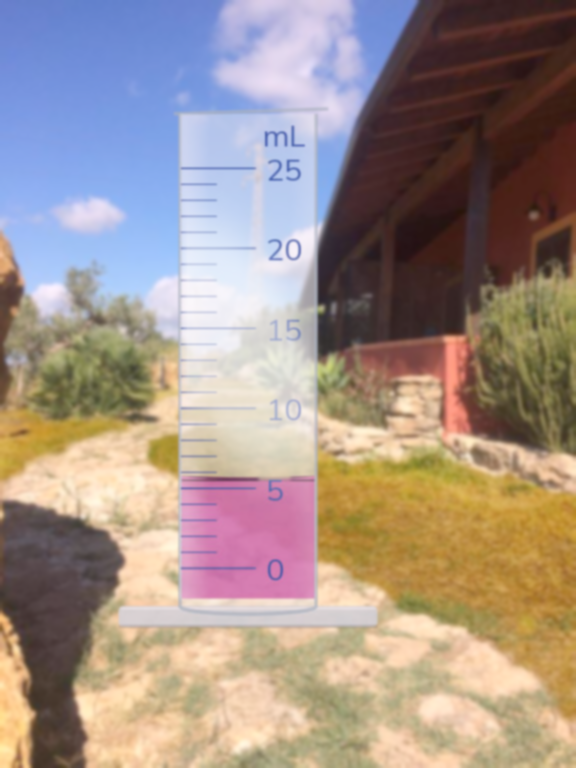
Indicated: 5.5
